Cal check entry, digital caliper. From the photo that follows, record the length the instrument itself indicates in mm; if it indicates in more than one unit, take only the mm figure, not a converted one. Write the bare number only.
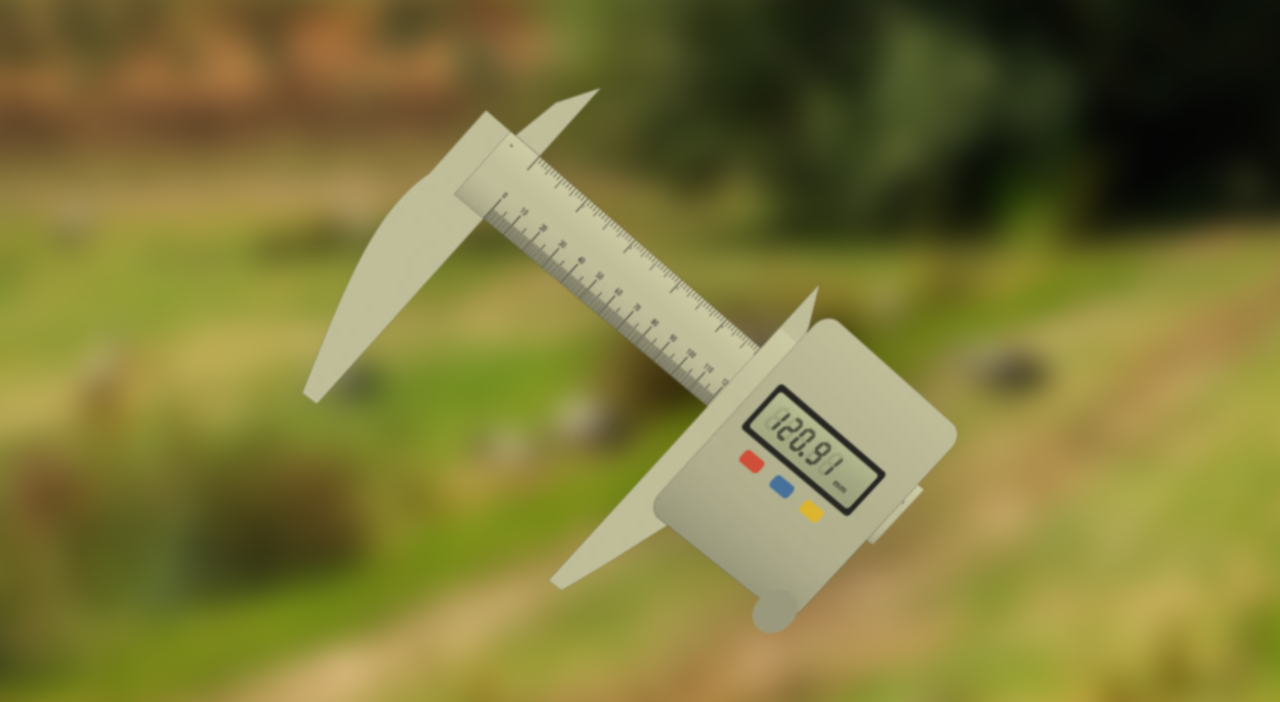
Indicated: 120.91
